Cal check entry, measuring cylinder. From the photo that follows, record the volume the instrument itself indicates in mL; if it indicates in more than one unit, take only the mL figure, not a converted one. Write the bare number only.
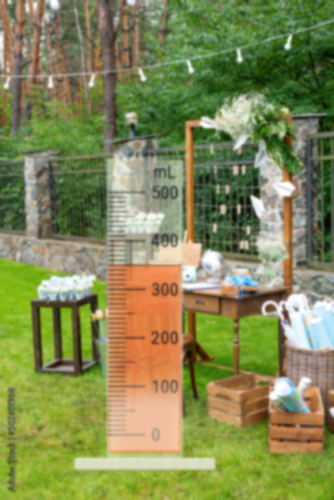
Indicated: 350
